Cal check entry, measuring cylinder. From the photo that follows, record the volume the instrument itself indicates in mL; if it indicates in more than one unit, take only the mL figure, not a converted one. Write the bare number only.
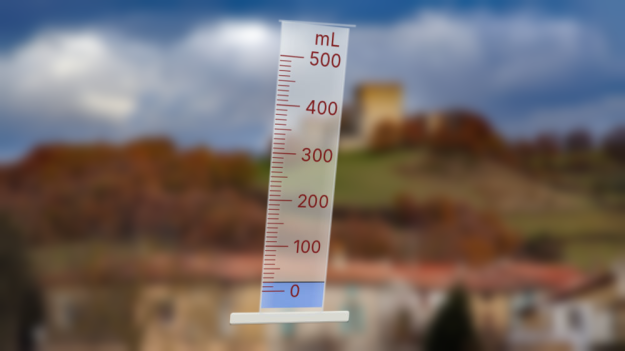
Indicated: 20
